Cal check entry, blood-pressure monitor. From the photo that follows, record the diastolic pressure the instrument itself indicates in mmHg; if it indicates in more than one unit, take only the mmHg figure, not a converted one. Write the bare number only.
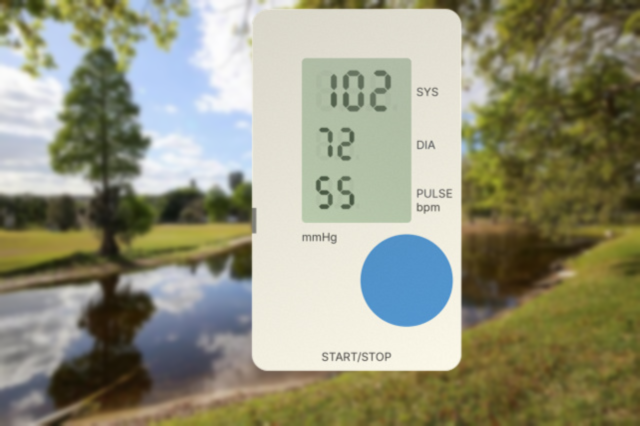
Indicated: 72
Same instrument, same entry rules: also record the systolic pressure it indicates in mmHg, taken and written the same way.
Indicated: 102
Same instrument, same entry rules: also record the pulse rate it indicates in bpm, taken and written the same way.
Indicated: 55
